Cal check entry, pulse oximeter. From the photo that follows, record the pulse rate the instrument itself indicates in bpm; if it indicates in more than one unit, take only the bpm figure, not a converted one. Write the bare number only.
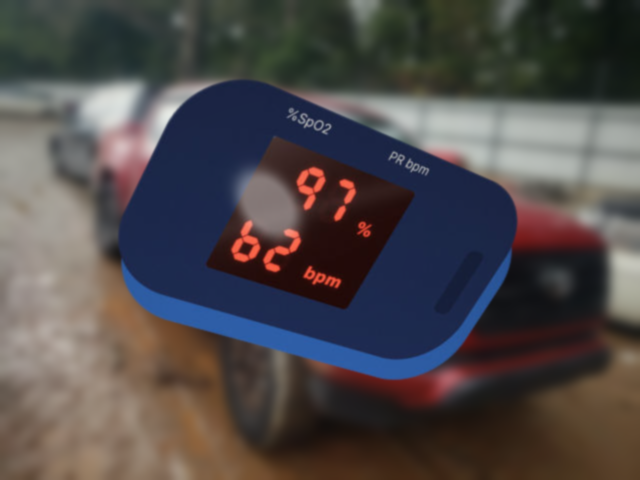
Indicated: 62
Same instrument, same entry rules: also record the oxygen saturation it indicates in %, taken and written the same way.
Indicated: 97
